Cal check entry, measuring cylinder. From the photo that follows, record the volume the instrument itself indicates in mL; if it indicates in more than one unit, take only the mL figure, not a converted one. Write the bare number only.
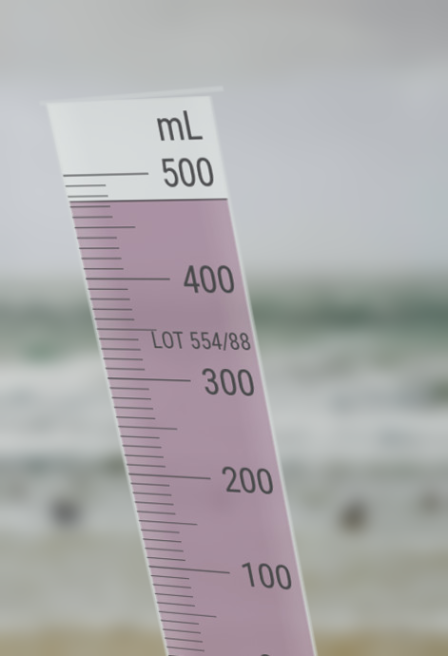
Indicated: 475
